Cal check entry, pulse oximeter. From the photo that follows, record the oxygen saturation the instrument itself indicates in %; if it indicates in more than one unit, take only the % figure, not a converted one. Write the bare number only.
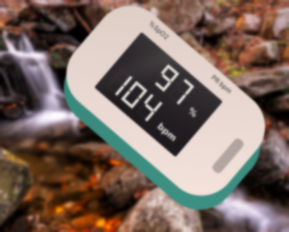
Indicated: 97
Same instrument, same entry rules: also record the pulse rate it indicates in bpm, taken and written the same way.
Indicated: 104
